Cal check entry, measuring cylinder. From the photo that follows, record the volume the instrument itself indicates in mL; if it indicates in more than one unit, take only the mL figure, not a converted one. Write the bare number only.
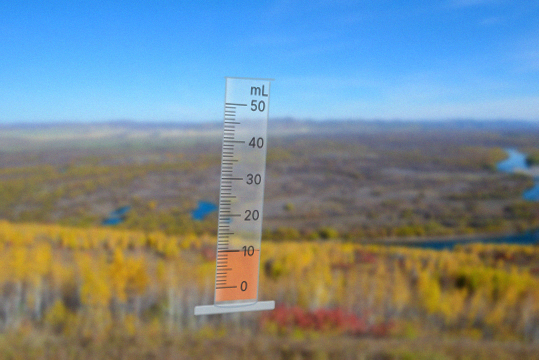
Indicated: 10
